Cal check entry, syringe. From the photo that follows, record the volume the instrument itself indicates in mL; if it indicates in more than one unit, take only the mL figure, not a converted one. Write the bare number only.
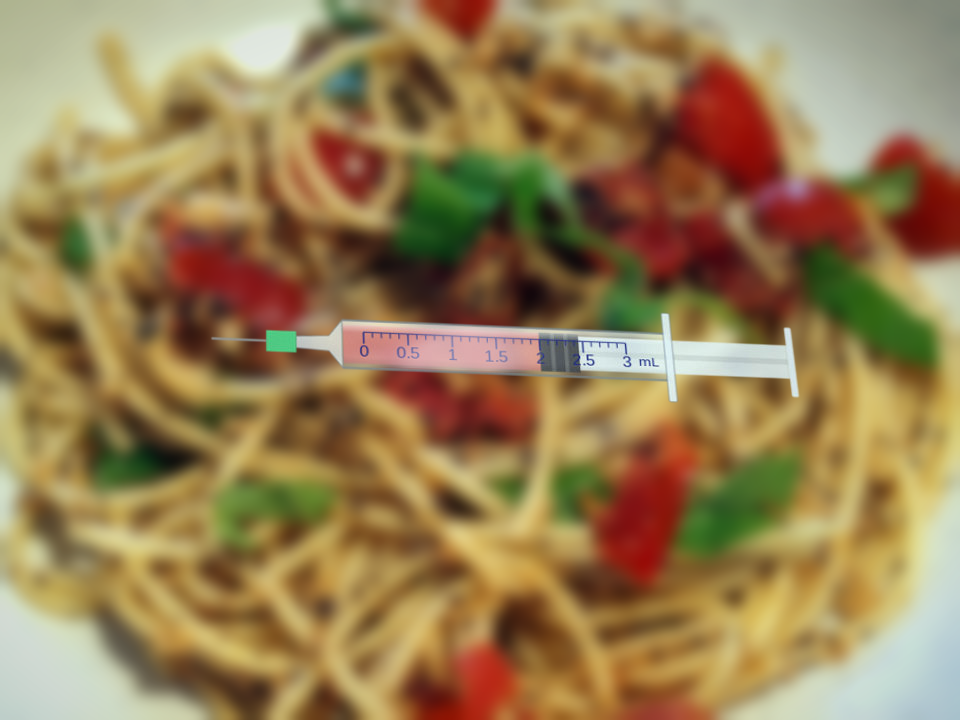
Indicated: 2
